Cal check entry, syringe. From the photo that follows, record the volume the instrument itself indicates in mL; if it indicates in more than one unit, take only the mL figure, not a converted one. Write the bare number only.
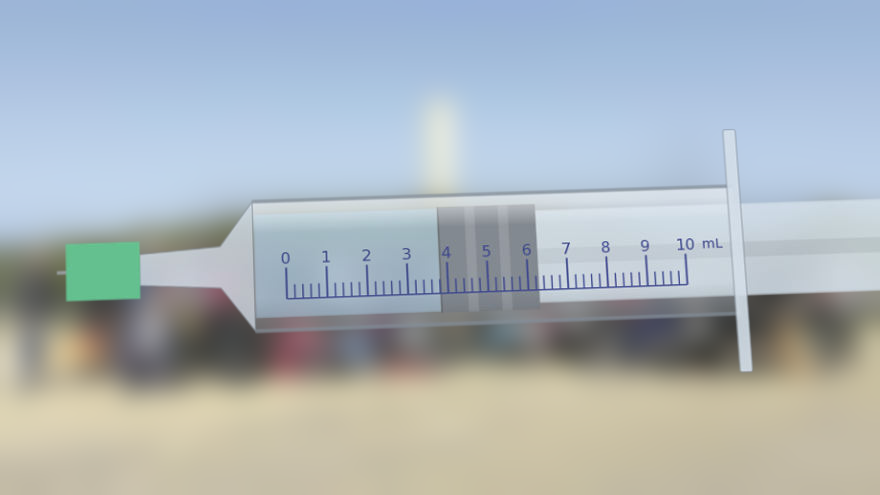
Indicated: 3.8
